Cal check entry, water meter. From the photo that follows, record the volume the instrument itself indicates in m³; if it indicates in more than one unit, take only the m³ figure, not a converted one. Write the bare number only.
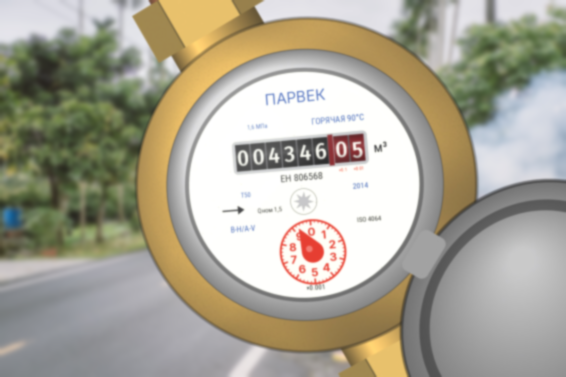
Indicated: 4346.049
